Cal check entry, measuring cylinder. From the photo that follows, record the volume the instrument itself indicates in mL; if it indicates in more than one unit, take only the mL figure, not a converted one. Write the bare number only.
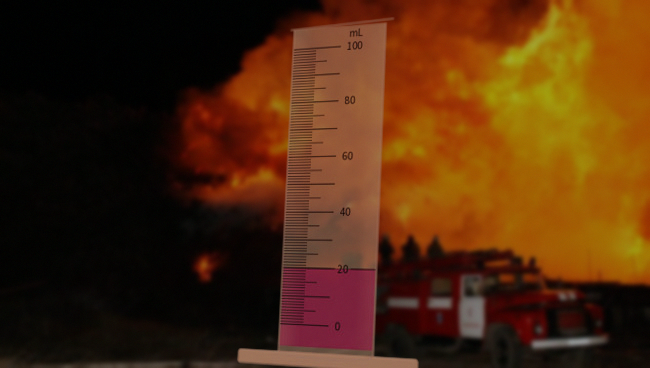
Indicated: 20
